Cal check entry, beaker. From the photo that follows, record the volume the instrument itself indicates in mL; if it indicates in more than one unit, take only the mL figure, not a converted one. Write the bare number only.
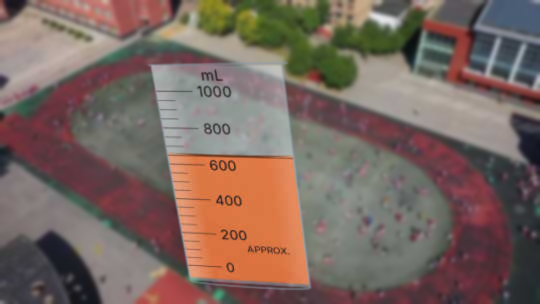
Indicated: 650
